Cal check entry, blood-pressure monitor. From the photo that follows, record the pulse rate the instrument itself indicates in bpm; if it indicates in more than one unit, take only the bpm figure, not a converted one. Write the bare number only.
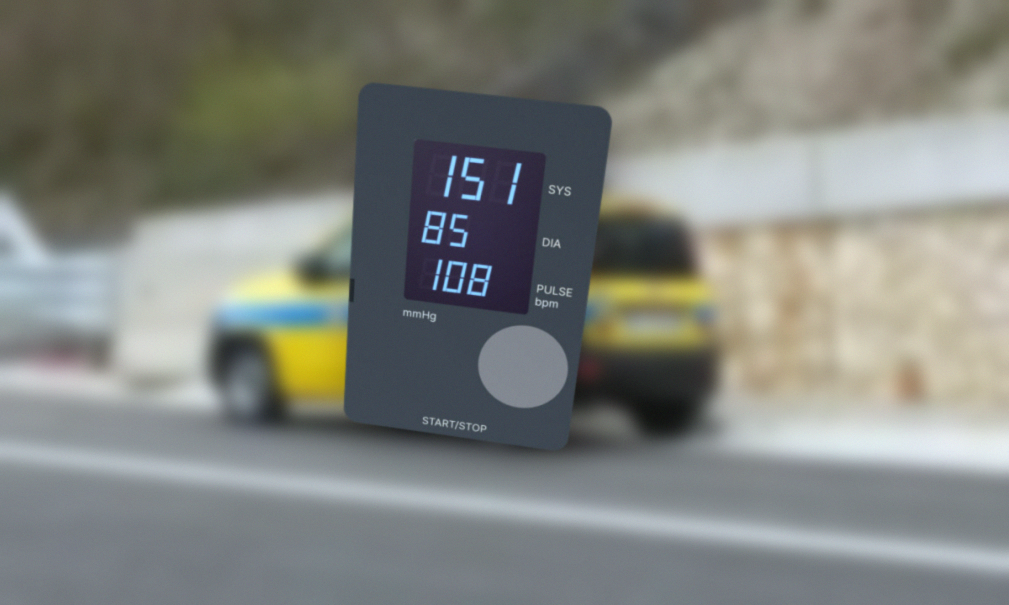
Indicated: 108
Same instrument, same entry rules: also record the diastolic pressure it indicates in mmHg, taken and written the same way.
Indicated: 85
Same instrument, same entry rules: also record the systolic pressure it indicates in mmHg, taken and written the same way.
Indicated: 151
